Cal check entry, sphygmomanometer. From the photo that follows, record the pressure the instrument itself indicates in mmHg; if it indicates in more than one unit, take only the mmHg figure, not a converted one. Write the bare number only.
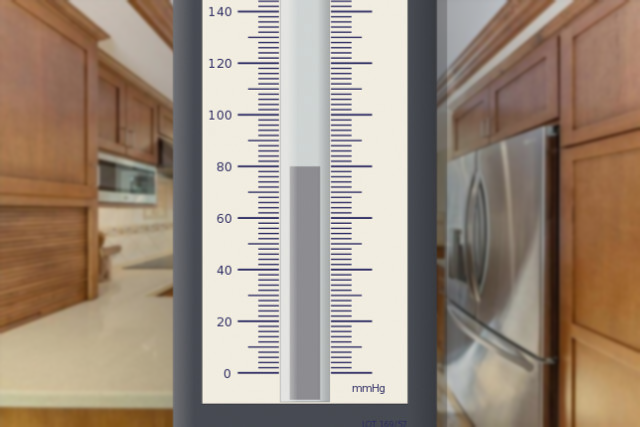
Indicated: 80
